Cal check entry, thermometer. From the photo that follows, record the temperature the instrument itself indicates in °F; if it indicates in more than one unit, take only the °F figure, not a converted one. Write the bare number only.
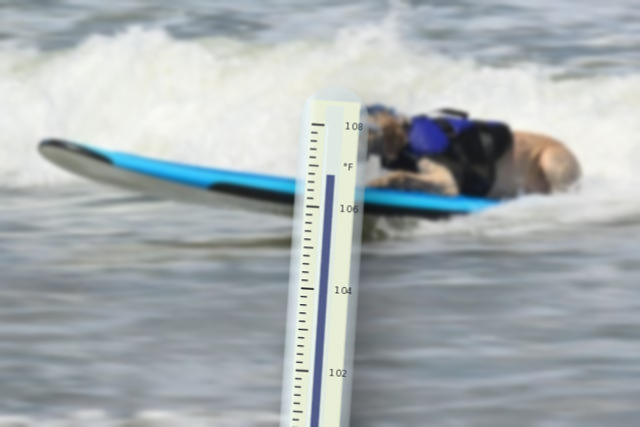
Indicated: 106.8
